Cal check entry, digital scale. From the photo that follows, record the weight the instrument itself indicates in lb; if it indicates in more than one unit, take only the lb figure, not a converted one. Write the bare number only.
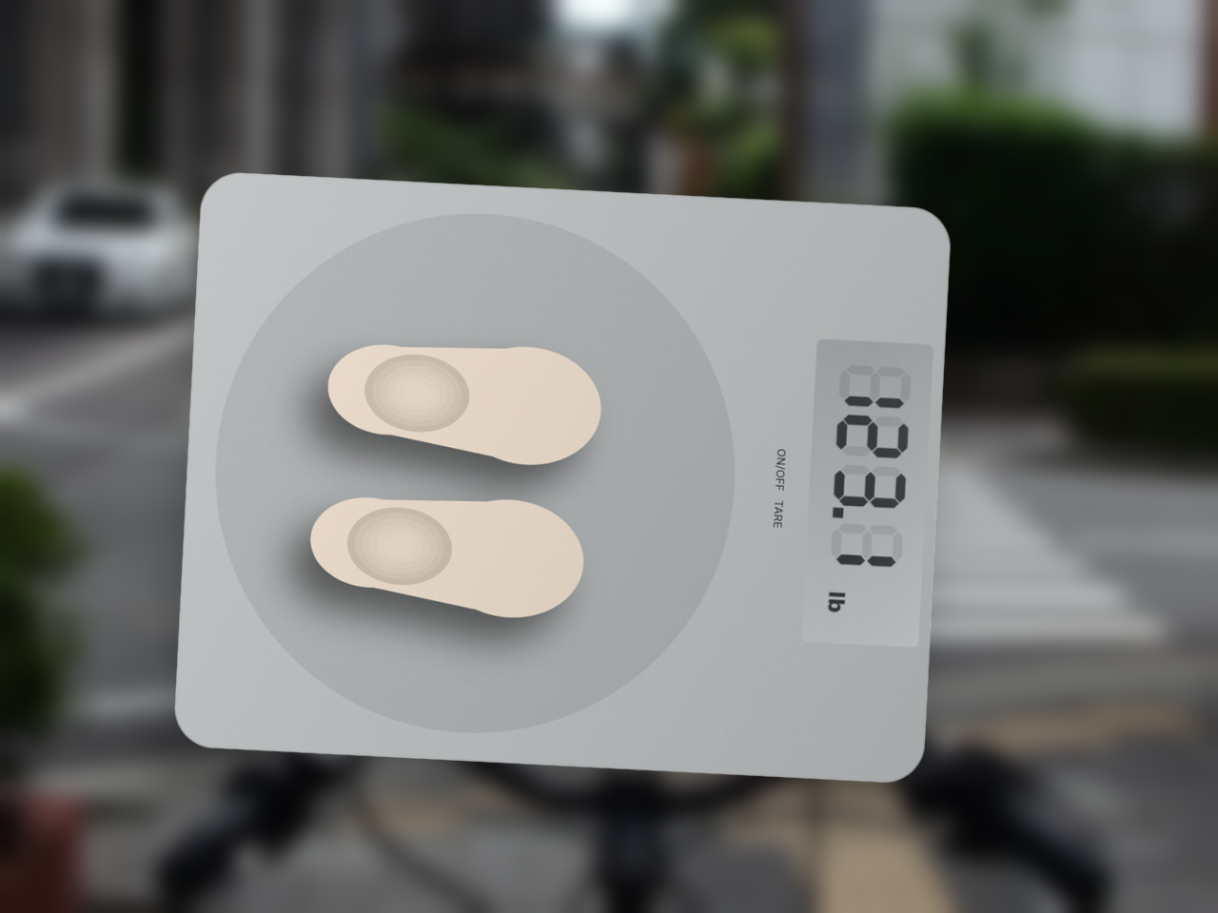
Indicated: 123.1
